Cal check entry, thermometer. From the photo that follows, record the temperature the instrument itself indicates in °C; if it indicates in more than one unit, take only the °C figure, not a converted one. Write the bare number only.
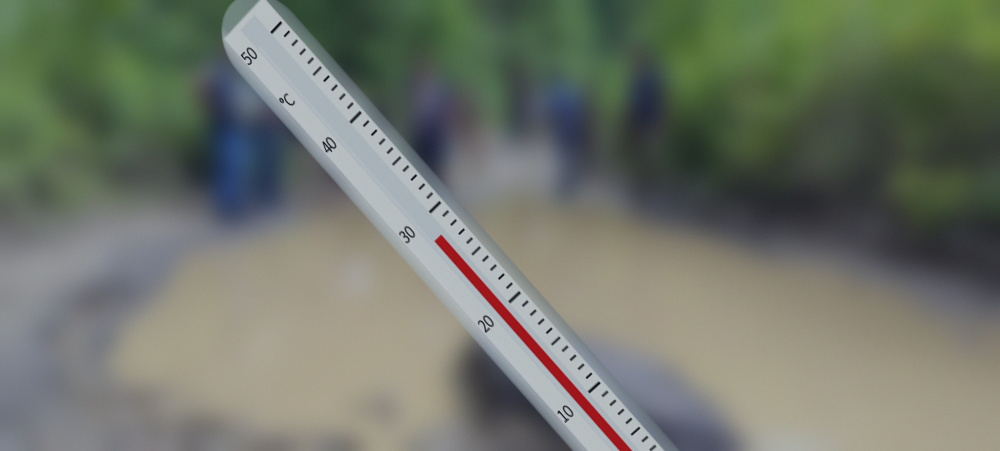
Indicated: 28
